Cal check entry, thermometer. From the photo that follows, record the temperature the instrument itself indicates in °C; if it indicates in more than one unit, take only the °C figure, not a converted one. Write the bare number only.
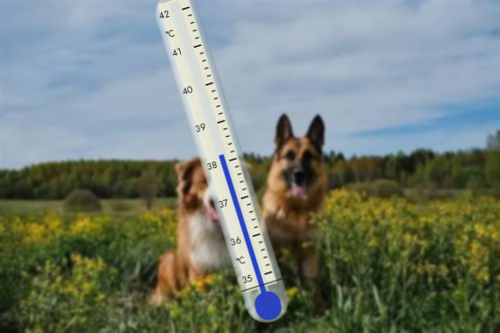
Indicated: 38.2
